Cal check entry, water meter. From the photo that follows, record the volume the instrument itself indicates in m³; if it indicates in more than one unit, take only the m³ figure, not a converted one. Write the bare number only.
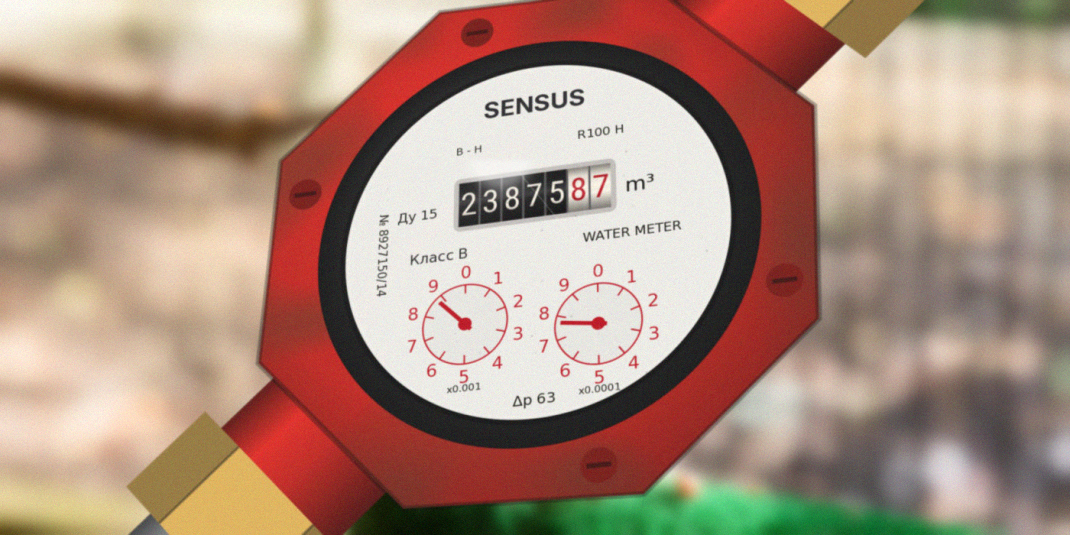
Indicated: 23875.8787
